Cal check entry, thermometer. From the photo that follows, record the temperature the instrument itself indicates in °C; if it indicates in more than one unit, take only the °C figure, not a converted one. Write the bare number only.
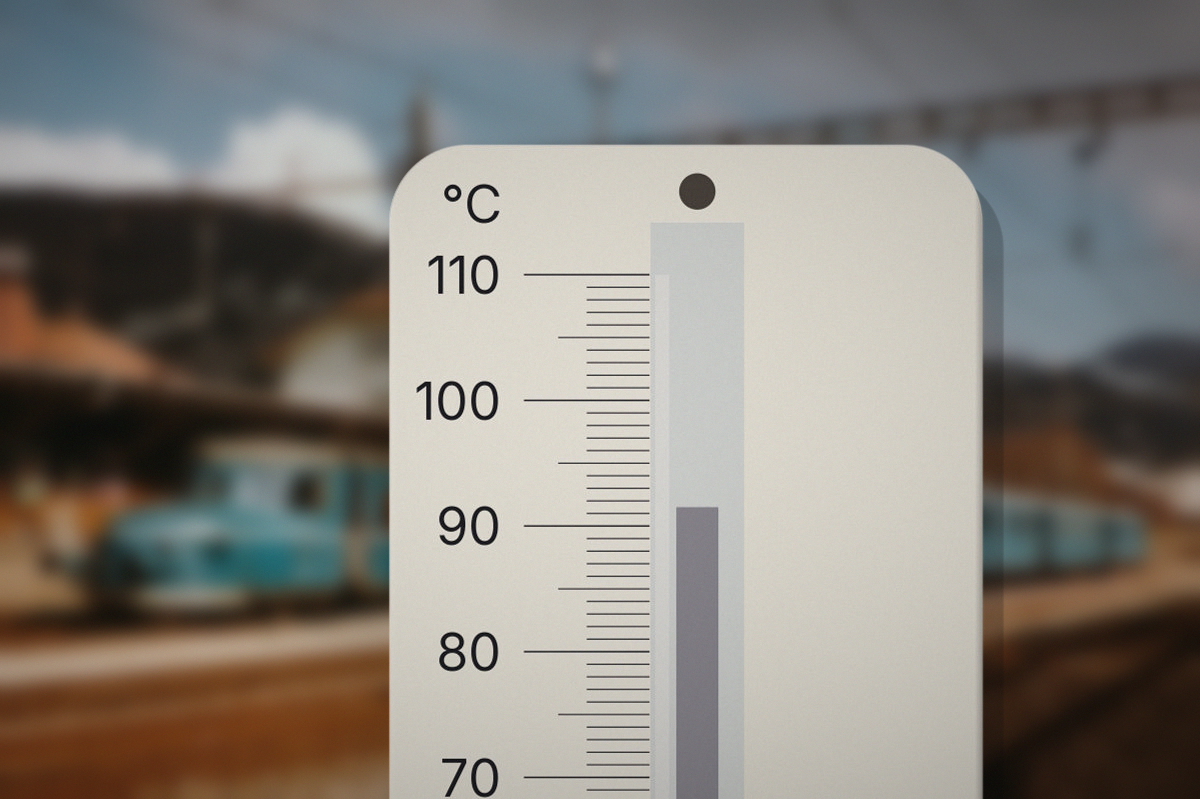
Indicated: 91.5
